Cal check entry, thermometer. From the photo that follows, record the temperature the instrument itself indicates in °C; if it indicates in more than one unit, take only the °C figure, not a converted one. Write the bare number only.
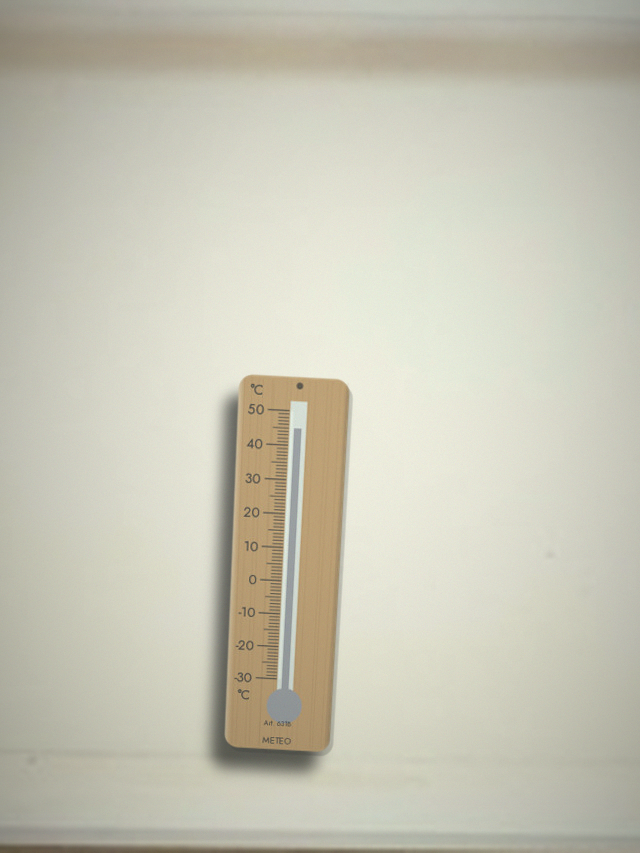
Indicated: 45
